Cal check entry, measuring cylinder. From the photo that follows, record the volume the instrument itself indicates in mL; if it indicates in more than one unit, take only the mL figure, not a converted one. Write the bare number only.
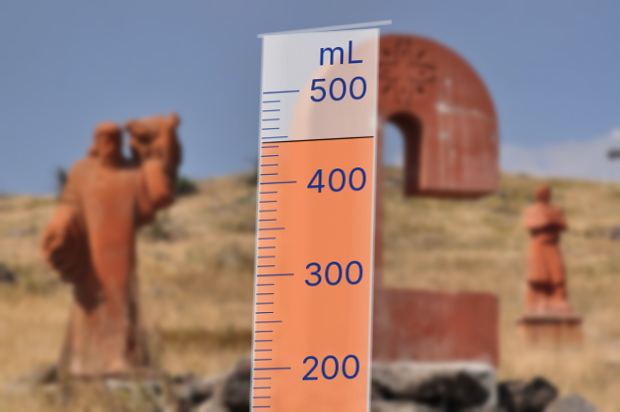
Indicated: 445
